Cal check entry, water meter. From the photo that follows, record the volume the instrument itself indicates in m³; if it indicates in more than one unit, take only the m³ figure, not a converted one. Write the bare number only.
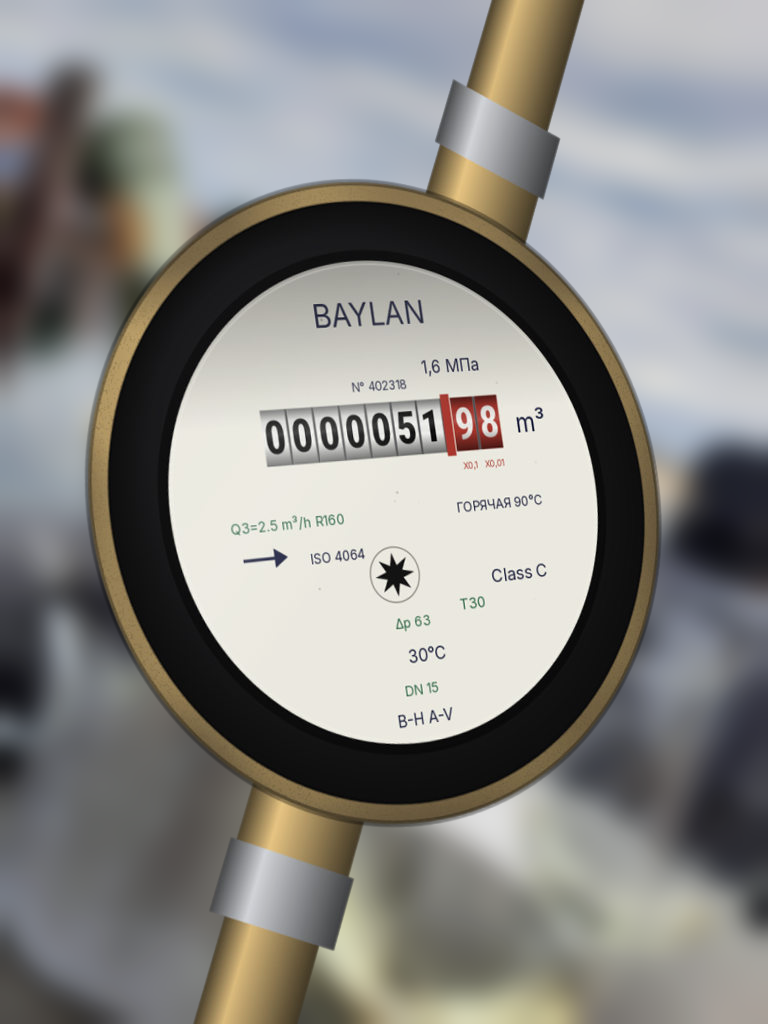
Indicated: 51.98
